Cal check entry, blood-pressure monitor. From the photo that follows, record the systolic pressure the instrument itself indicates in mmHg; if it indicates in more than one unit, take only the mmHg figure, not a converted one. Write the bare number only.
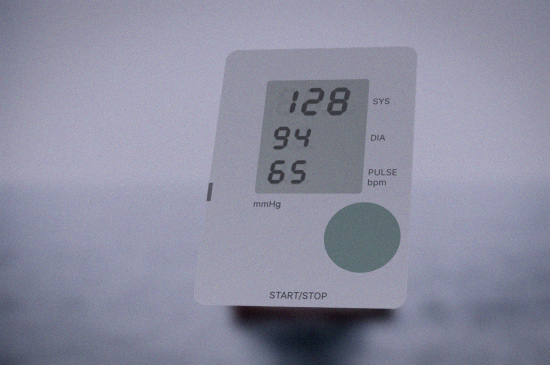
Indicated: 128
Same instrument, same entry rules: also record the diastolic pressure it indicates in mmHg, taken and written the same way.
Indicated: 94
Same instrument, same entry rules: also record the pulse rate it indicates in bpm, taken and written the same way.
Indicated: 65
